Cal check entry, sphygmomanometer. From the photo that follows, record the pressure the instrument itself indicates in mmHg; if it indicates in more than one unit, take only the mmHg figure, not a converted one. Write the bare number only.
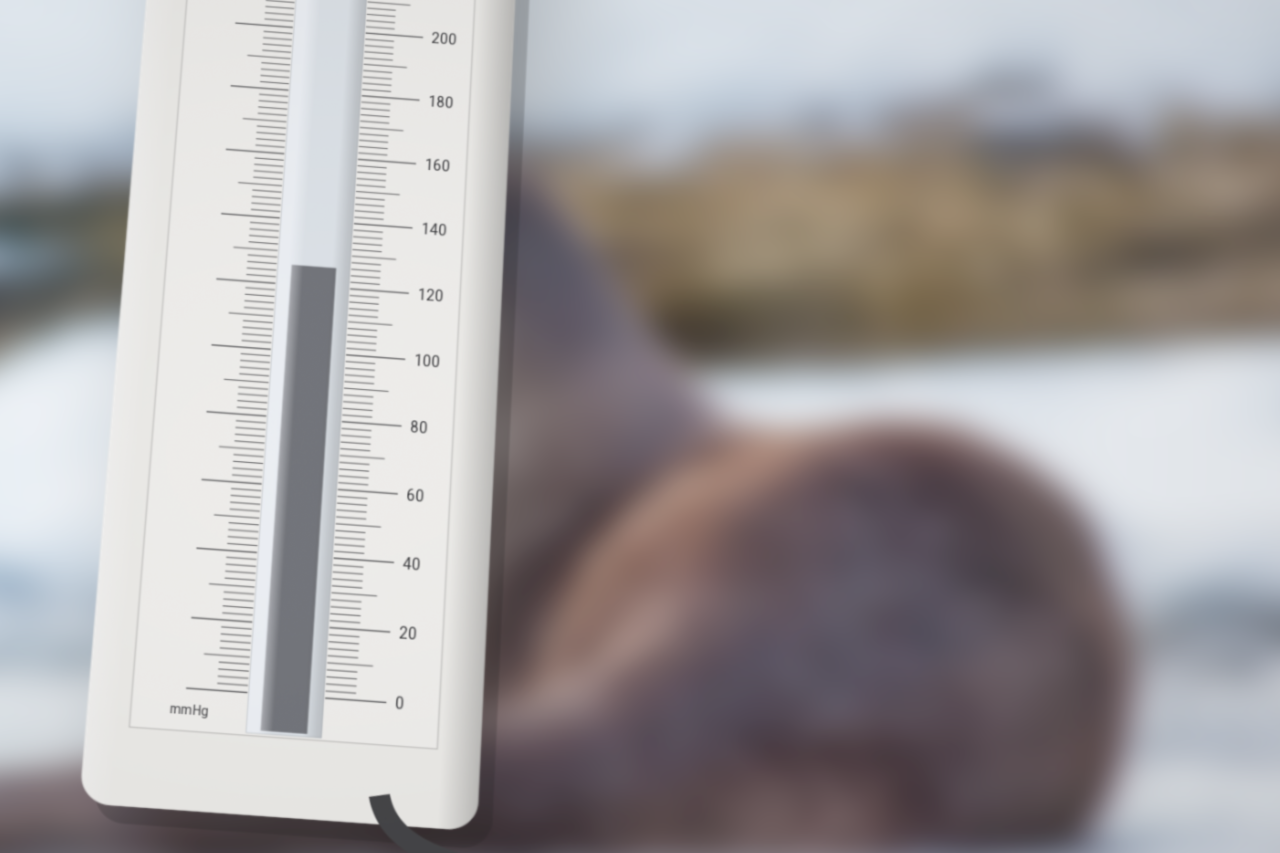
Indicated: 126
